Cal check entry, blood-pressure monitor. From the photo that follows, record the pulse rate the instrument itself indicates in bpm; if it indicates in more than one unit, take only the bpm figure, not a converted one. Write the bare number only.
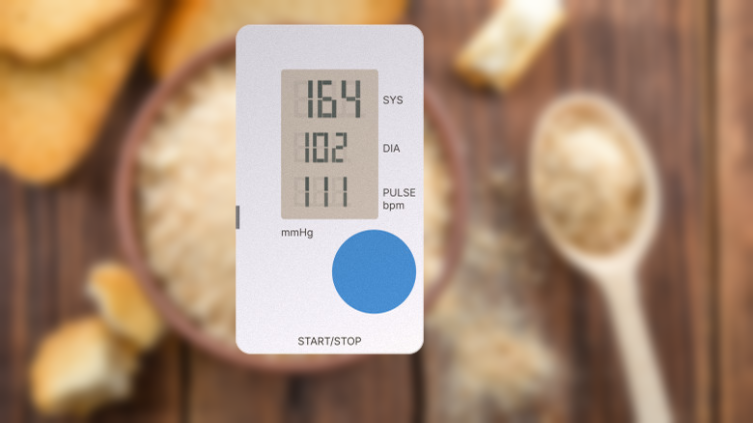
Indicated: 111
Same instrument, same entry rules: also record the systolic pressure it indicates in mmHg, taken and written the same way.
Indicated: 164
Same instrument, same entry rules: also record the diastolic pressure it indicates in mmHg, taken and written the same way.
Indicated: 102
